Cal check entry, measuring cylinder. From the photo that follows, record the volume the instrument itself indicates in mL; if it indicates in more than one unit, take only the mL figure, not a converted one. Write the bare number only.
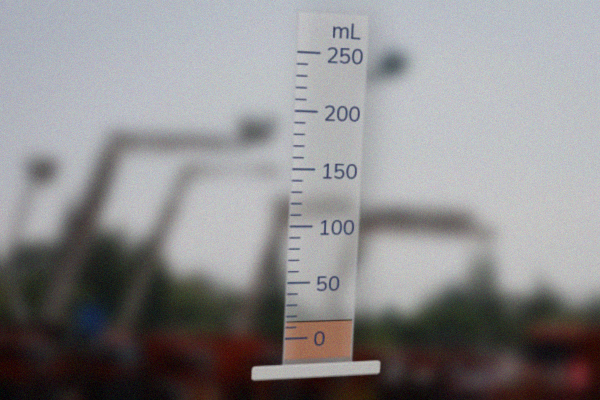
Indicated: 15
